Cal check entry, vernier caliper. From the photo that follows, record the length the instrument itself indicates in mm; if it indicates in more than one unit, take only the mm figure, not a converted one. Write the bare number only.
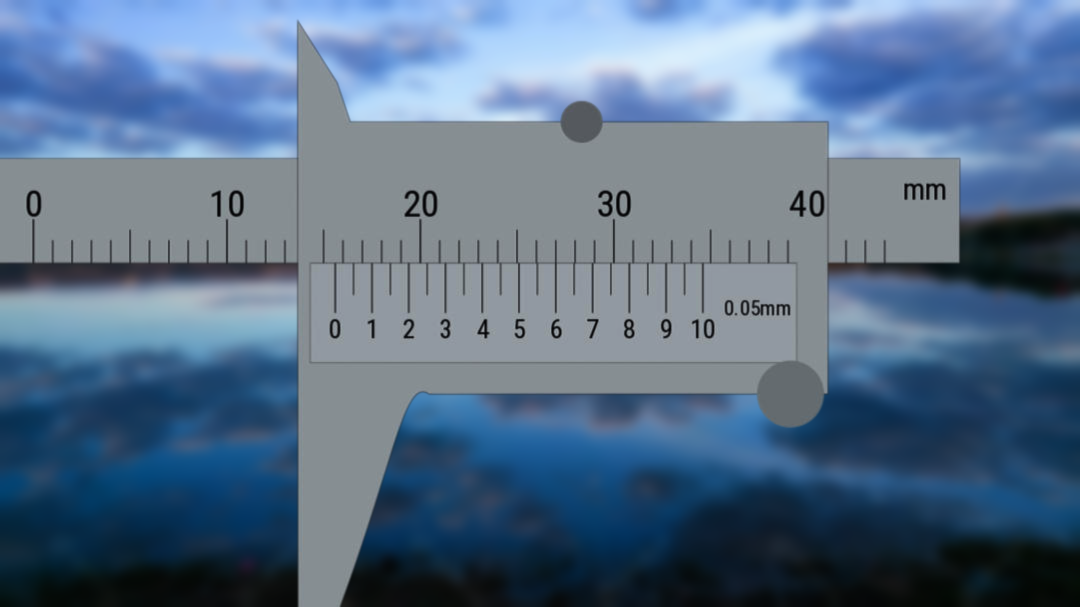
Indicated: 15.6
